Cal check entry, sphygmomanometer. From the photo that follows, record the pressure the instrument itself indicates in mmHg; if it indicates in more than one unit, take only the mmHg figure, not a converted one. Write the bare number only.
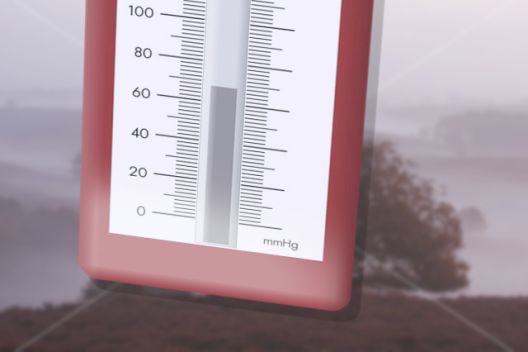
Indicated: 68
